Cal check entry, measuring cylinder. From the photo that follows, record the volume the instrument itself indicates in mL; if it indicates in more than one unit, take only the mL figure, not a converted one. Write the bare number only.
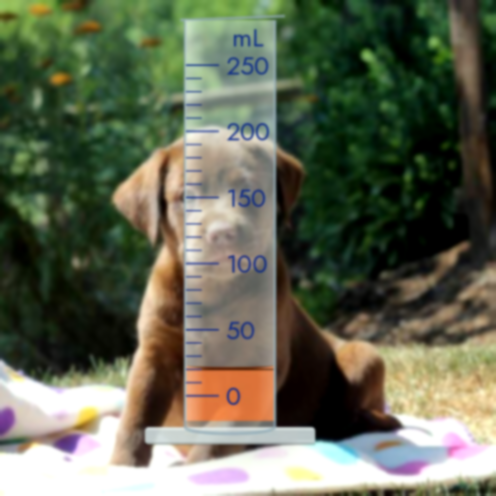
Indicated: 20
